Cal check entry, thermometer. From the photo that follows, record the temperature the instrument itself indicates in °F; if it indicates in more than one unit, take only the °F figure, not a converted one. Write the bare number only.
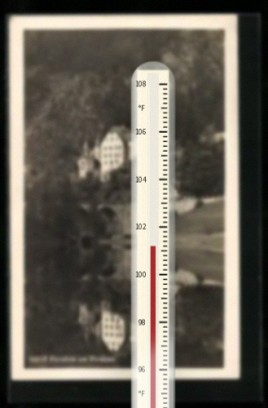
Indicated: 101.2
